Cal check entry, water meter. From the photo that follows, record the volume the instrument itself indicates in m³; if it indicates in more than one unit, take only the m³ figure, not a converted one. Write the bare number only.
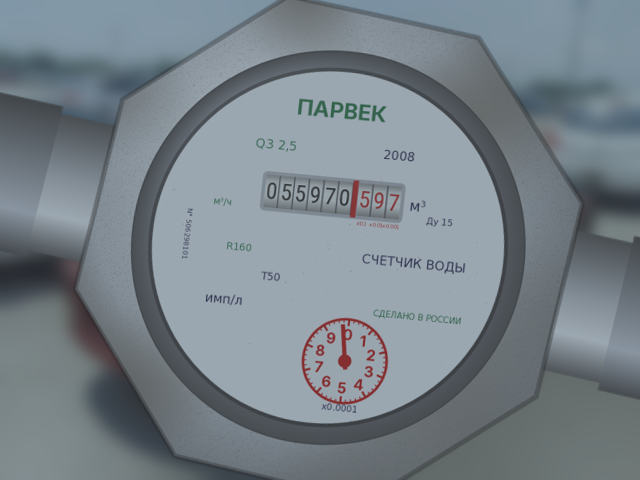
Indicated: 55970.5969
